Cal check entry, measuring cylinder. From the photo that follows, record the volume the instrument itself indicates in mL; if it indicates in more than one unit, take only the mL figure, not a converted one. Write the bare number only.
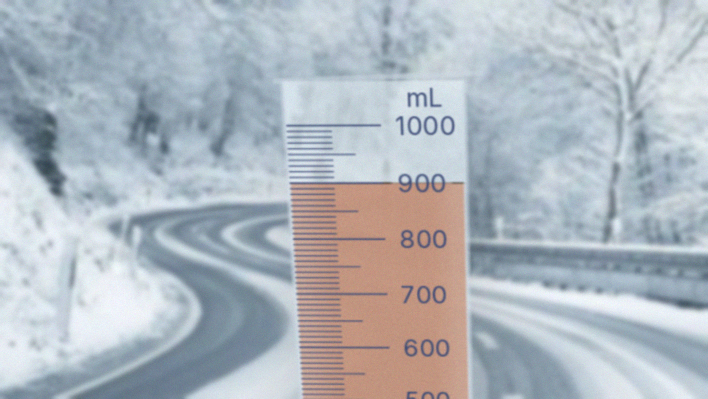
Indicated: 900
